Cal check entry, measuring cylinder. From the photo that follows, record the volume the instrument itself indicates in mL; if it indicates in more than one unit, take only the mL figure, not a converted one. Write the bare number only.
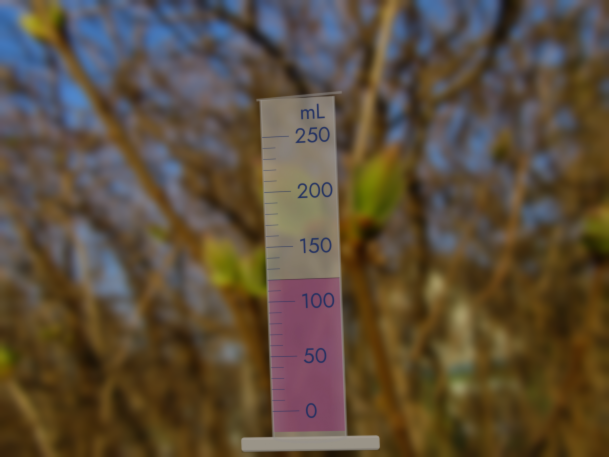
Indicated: 120
